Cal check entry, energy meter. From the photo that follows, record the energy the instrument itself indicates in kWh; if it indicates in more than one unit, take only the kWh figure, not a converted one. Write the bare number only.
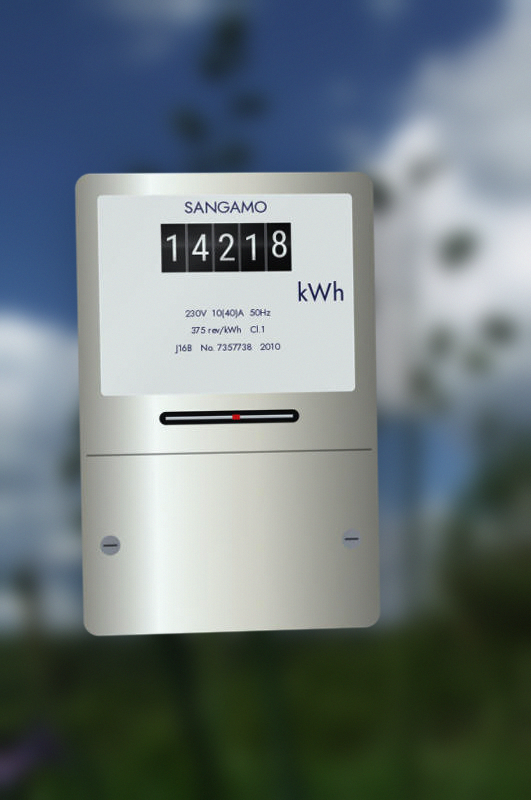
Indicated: 14218
